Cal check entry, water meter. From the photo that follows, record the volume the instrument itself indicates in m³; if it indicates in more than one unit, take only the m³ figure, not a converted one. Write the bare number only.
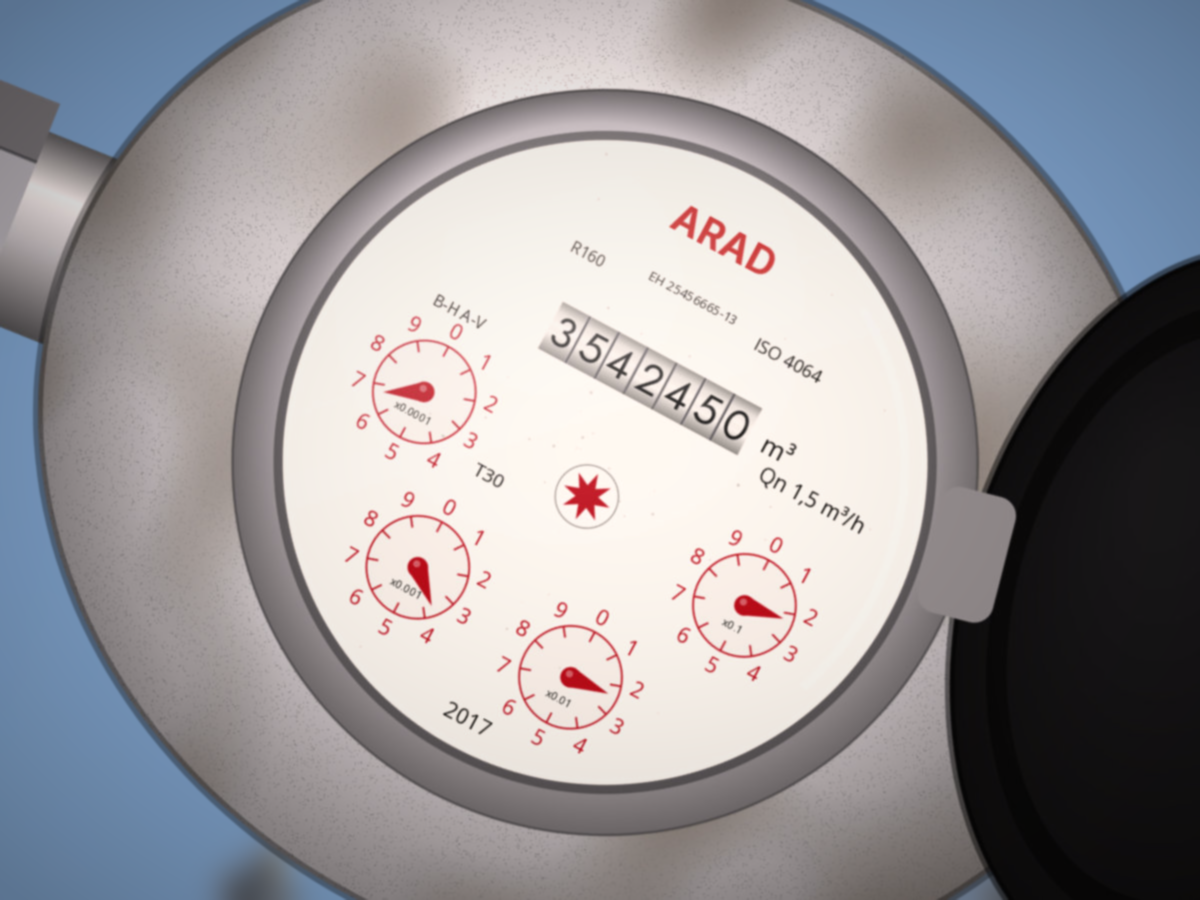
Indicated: 3542450.2236
